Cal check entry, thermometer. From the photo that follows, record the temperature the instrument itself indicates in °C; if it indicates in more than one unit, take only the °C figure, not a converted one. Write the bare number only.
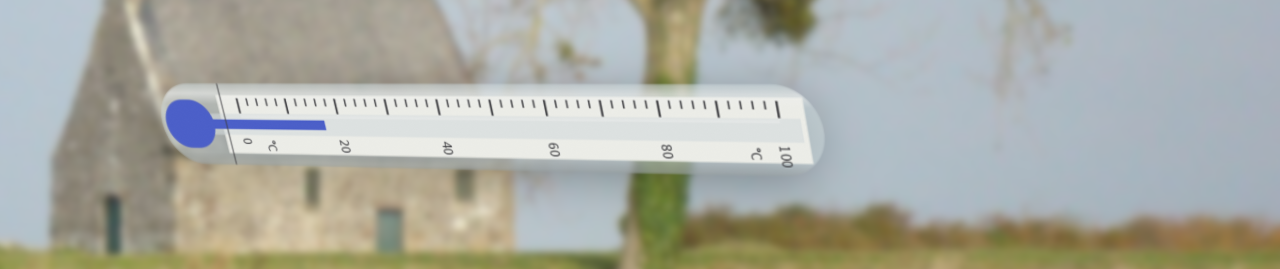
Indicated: 17
